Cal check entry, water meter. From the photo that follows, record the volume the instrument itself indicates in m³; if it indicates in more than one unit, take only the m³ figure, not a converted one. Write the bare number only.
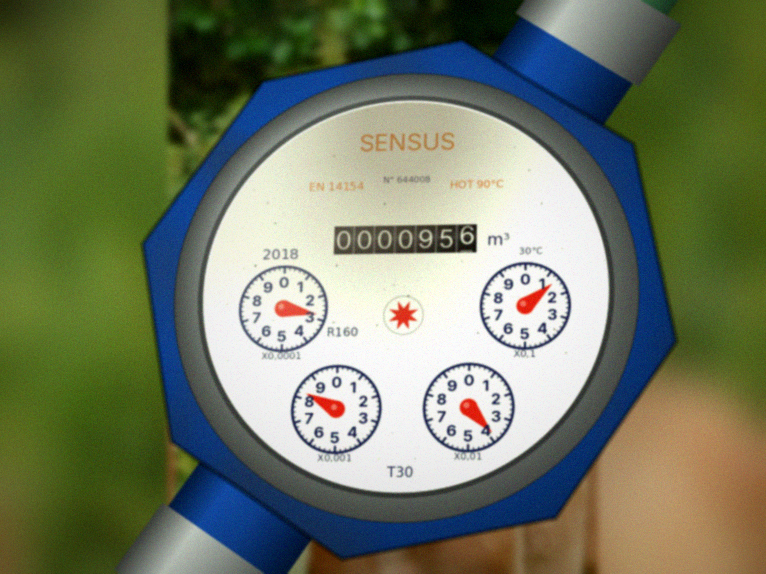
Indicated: 956.1382
